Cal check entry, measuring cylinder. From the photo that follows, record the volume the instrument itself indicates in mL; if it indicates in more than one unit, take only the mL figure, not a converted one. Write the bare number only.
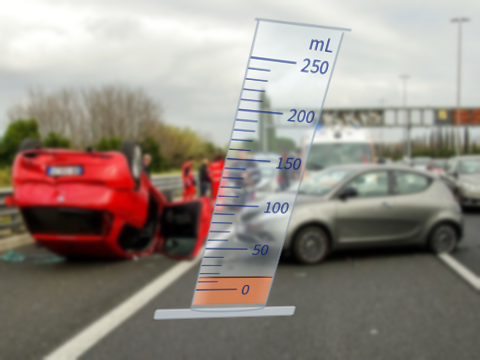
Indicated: 15
